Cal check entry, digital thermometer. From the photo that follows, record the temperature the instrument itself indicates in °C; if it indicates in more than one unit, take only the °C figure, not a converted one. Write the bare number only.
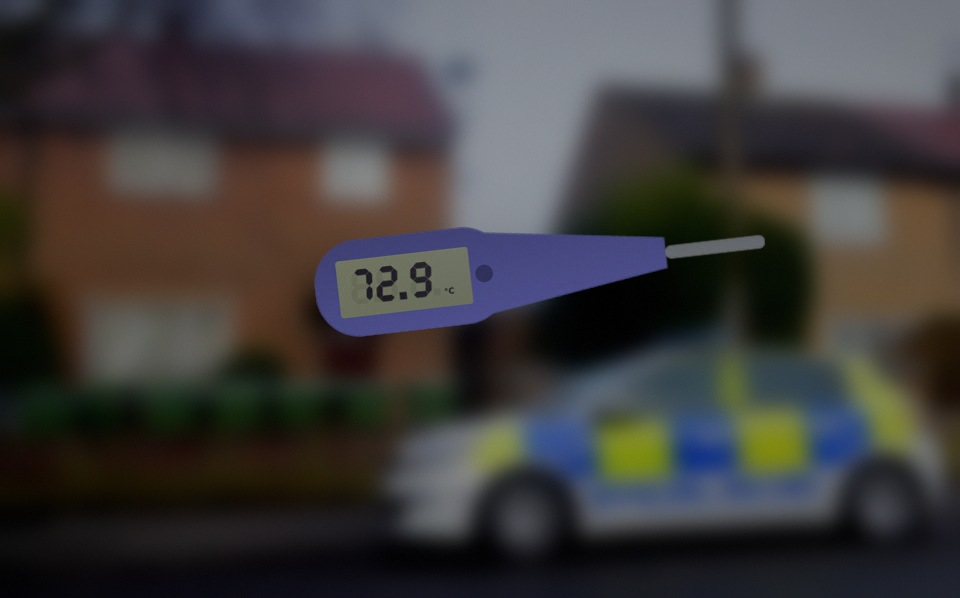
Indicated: 72.9
